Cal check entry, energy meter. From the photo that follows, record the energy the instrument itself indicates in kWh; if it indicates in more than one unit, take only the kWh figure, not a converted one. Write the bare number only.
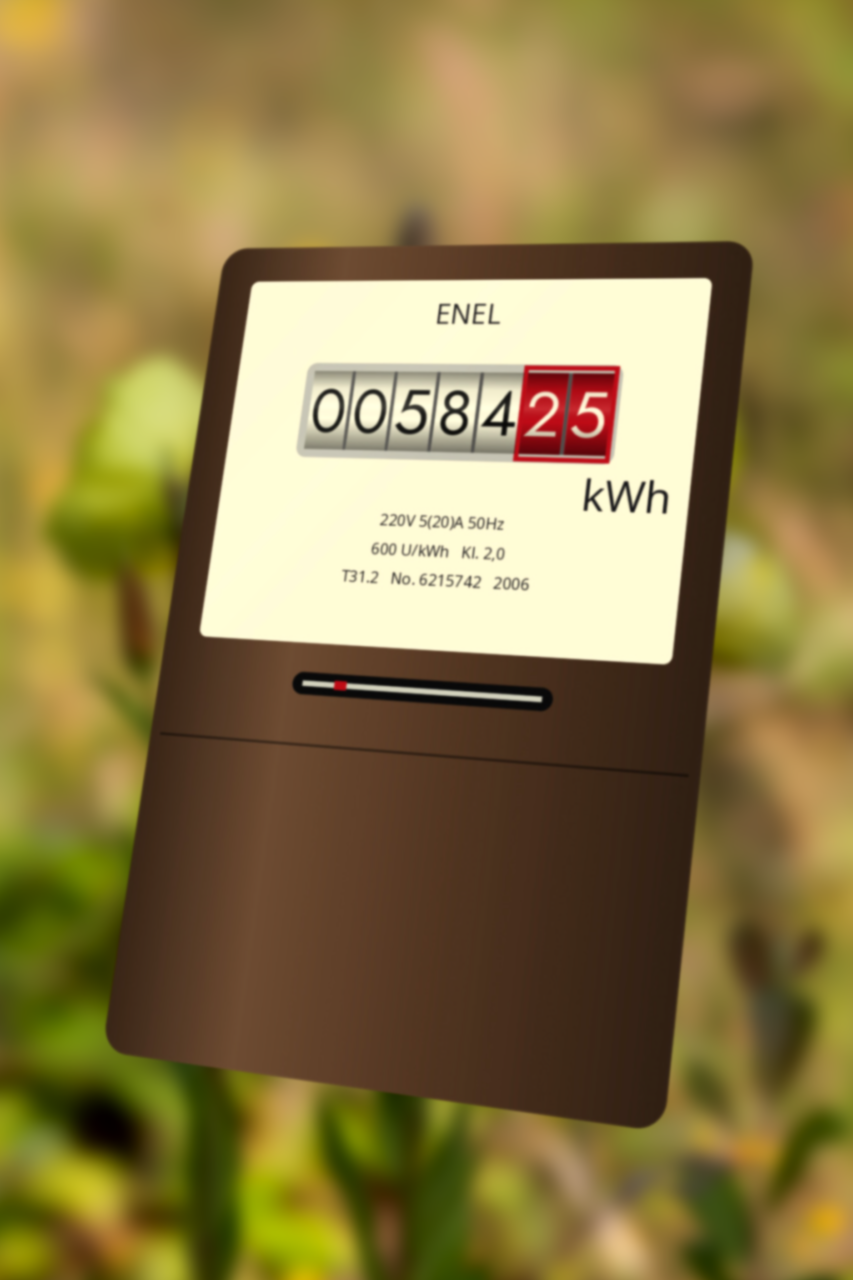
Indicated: 584.25
